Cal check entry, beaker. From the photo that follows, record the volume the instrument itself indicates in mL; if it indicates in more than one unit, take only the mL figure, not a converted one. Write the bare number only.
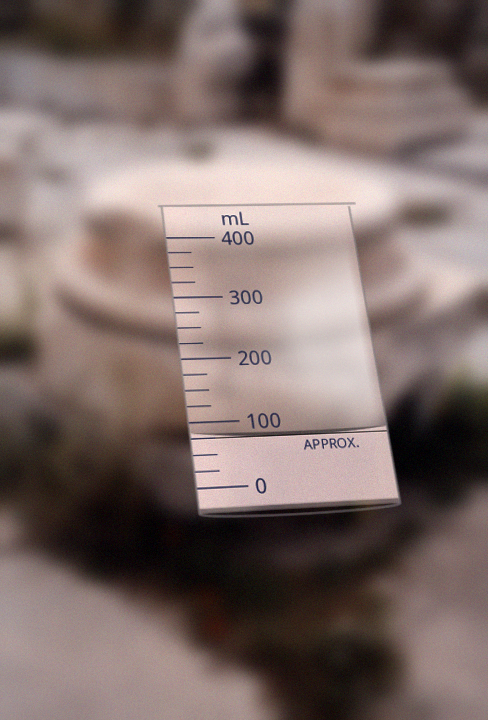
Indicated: 75
